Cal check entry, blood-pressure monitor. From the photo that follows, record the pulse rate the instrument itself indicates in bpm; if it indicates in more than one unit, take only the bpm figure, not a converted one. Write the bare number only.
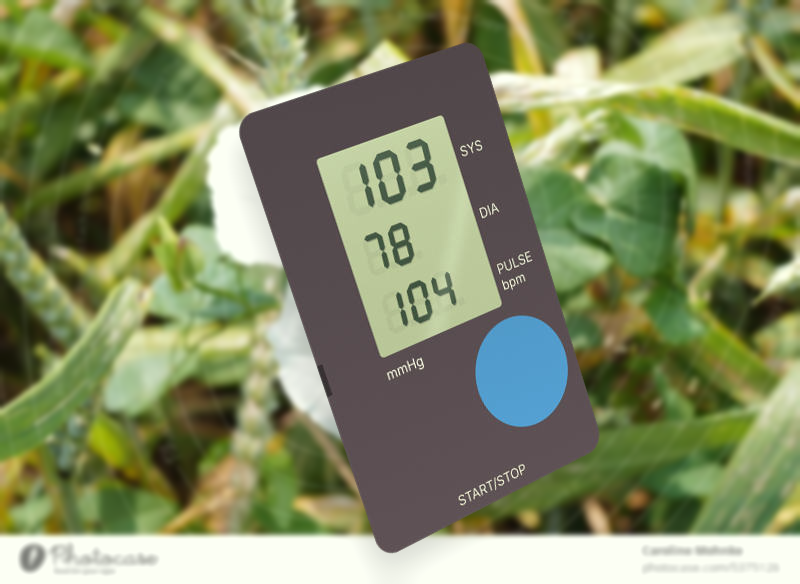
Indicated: 104
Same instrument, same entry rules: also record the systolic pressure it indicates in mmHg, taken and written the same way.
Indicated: 103
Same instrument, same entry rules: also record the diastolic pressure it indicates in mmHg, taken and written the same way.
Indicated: 78
